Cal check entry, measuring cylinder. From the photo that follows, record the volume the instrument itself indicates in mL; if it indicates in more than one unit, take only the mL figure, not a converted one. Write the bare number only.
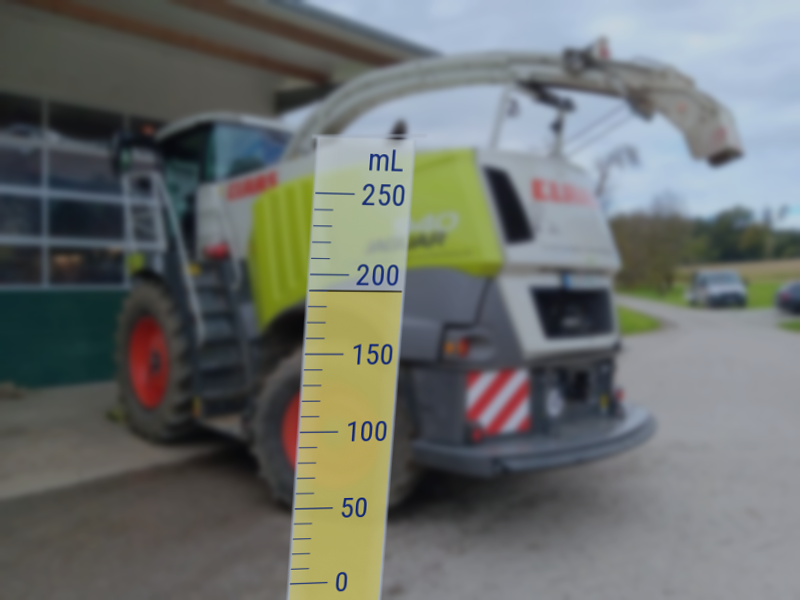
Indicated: 190
